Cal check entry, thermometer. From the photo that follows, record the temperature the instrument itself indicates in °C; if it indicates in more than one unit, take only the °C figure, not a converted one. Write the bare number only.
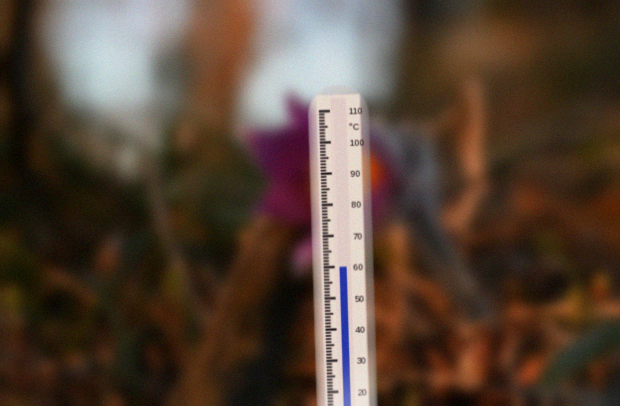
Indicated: 60
